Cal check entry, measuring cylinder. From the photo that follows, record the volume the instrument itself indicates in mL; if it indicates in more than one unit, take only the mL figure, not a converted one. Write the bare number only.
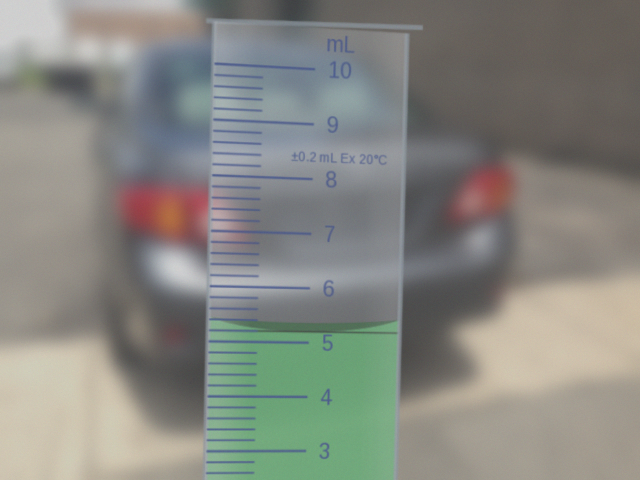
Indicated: 5.2
